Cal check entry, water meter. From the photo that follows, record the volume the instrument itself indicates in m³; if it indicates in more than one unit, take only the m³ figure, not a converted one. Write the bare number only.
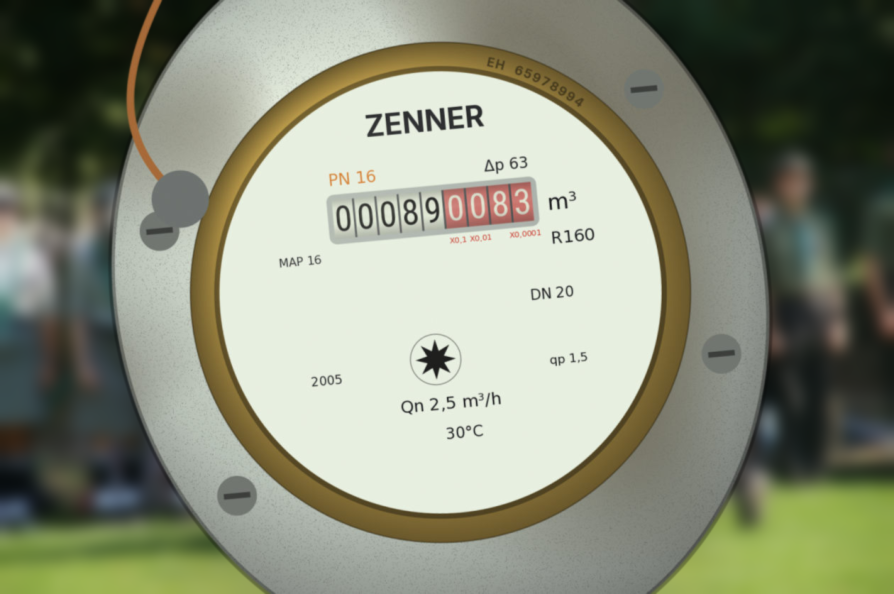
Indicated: 89.0083
